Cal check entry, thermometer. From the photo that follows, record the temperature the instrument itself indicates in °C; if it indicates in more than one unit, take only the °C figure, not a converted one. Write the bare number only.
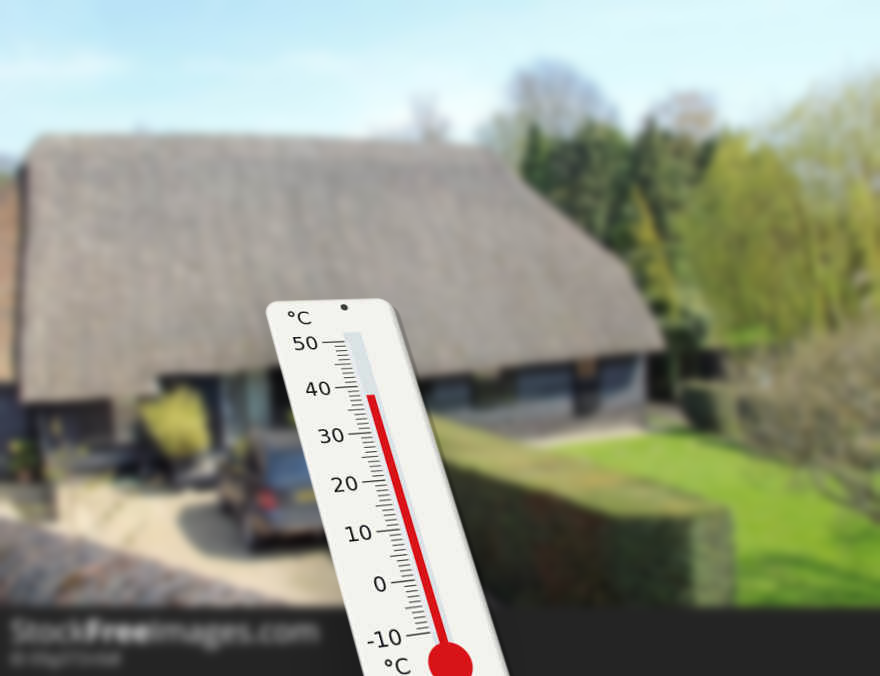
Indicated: 38
